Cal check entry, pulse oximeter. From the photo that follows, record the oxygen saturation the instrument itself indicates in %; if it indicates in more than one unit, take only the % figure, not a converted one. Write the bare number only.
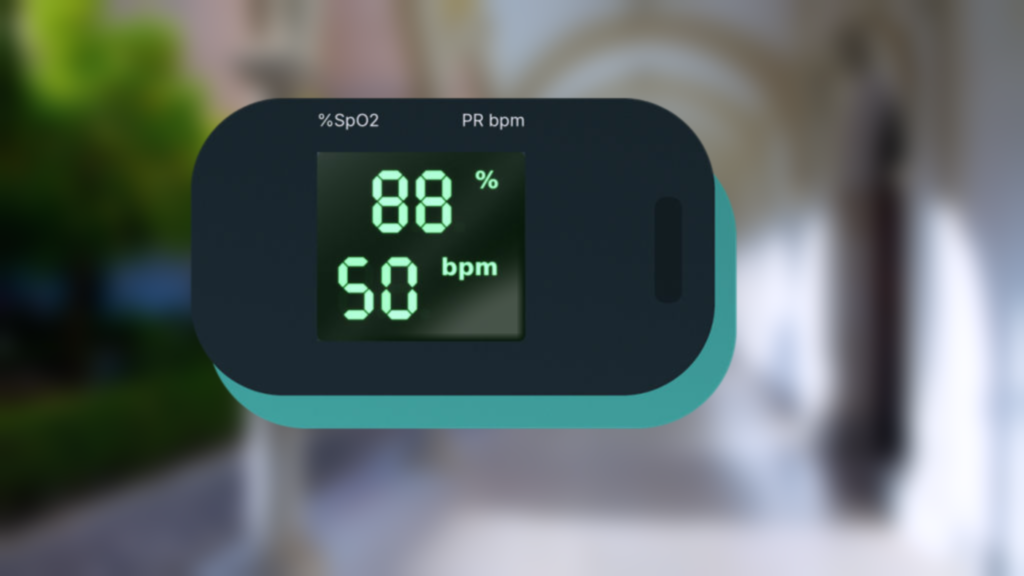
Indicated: 88
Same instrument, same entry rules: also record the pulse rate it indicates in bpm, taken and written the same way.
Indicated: 50
